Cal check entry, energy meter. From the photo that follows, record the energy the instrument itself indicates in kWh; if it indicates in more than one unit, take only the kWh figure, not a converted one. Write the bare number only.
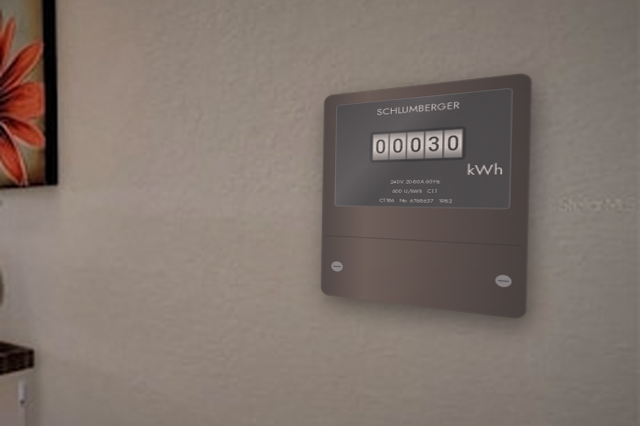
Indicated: 30
